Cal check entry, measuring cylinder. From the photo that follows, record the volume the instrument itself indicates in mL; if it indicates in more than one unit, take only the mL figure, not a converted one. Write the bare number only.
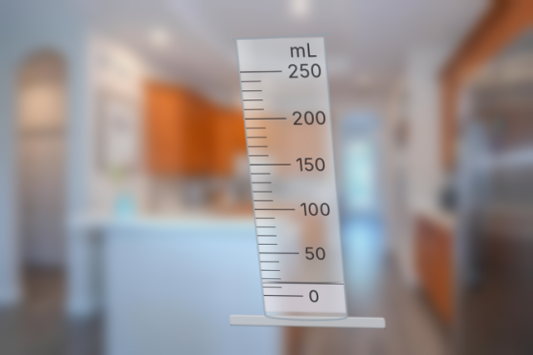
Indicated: 15
